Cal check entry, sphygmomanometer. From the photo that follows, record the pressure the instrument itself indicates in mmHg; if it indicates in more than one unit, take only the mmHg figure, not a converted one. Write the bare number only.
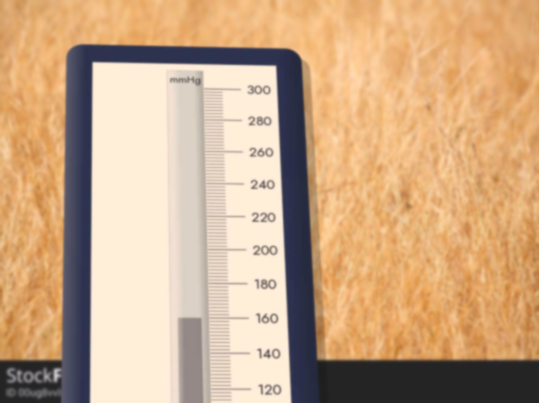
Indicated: 160
